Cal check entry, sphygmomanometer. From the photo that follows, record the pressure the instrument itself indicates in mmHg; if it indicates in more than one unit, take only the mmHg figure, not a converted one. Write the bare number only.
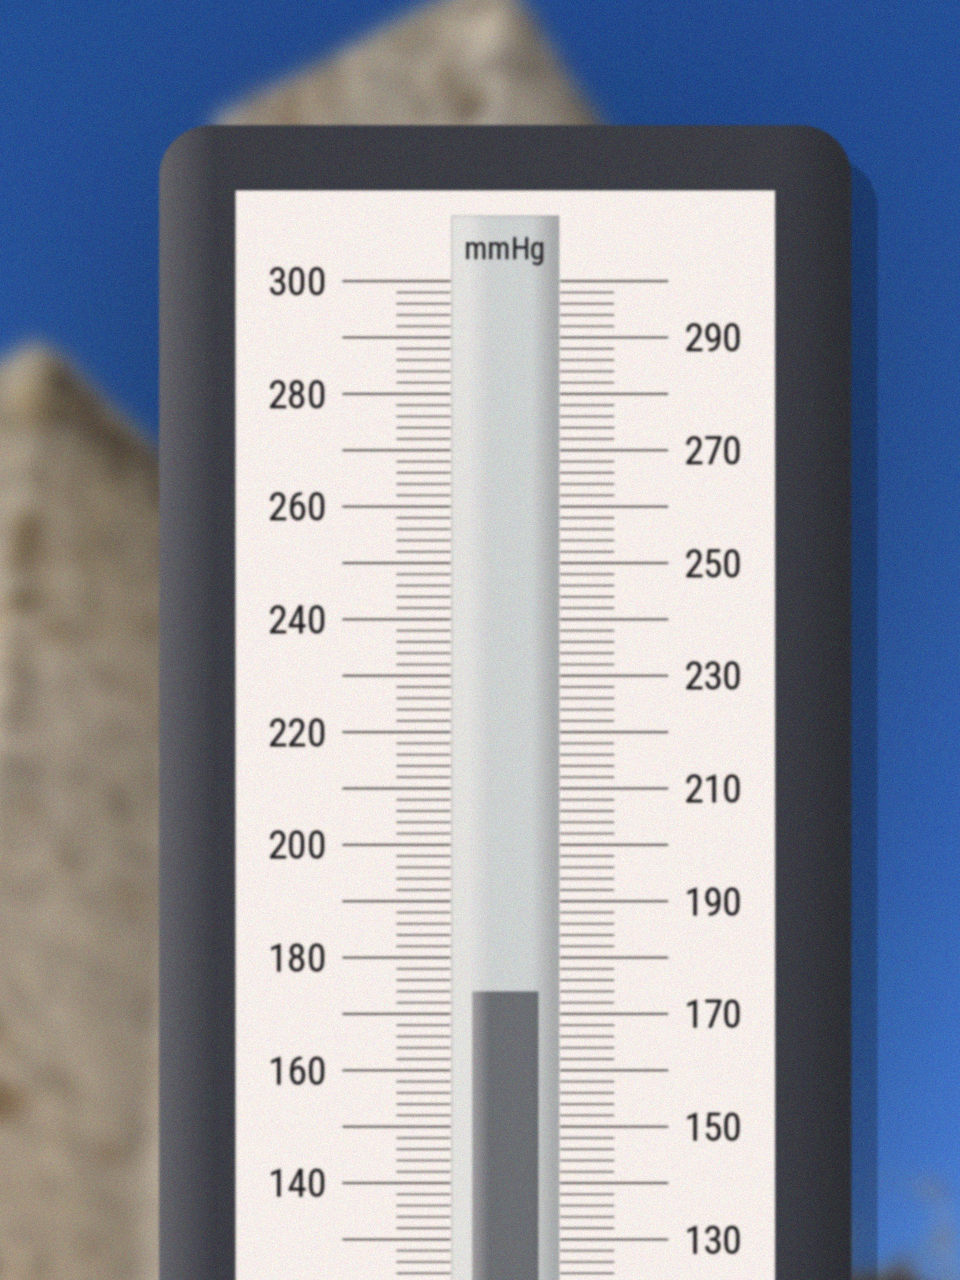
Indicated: 174
